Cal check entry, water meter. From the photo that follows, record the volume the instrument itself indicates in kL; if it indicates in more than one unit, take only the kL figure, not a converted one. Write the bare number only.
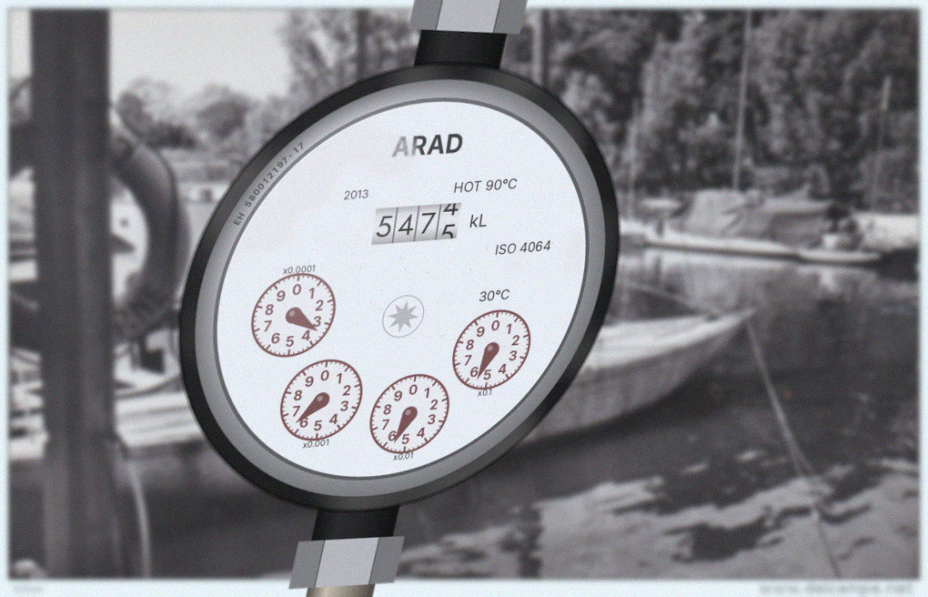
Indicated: 5474.5563
